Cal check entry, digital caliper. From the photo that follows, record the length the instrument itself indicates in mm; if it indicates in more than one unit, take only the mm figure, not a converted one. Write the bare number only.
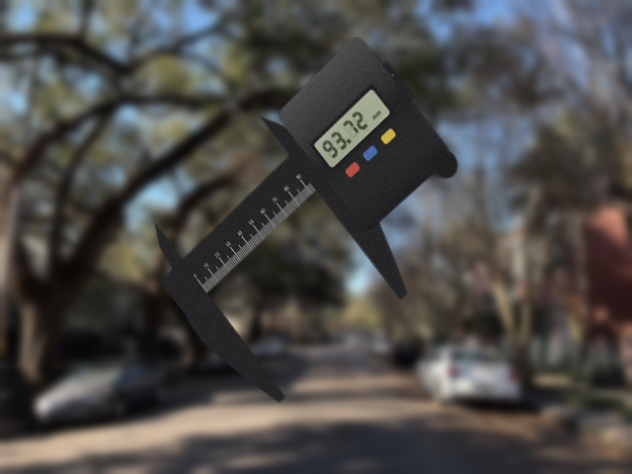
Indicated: 93.72
